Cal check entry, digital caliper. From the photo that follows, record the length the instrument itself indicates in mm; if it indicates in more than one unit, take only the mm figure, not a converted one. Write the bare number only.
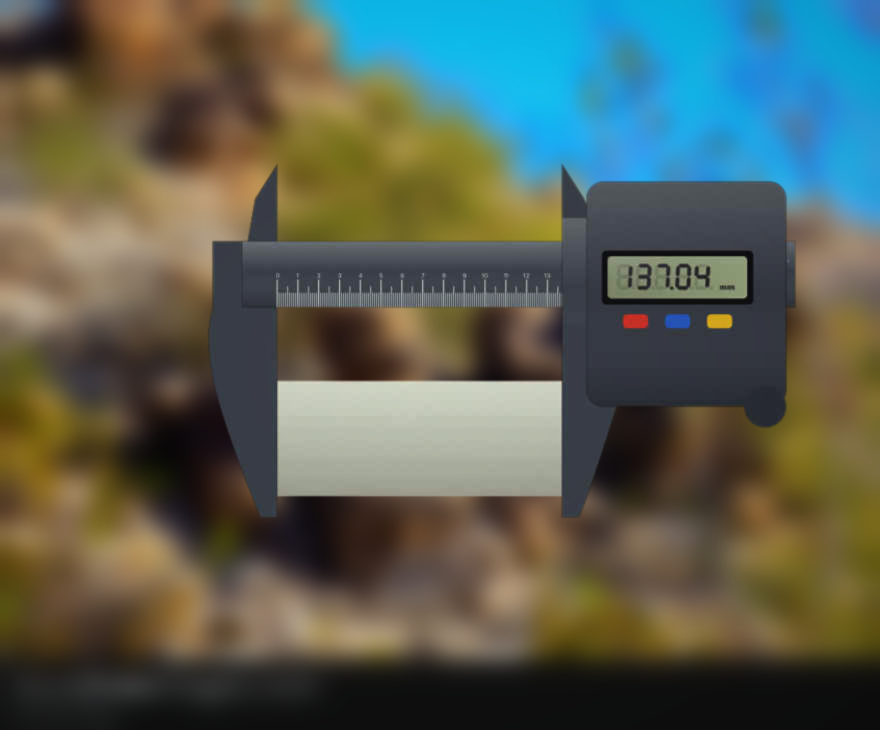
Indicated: 137.04
